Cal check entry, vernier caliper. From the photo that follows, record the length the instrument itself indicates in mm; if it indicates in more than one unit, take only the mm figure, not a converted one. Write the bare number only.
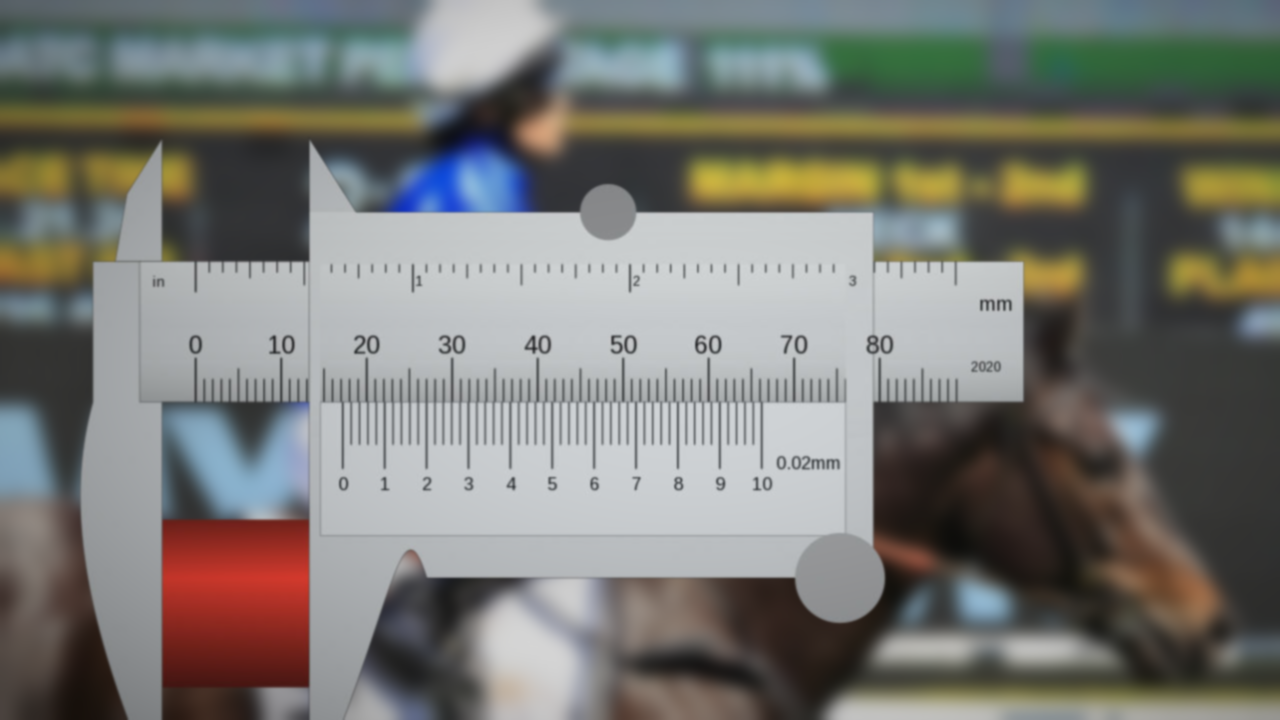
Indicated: 17.2
